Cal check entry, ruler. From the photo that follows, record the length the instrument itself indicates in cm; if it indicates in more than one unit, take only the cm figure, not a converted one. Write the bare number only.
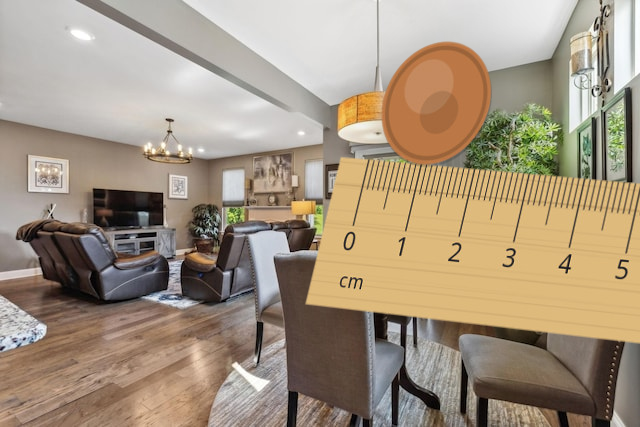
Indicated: 2
